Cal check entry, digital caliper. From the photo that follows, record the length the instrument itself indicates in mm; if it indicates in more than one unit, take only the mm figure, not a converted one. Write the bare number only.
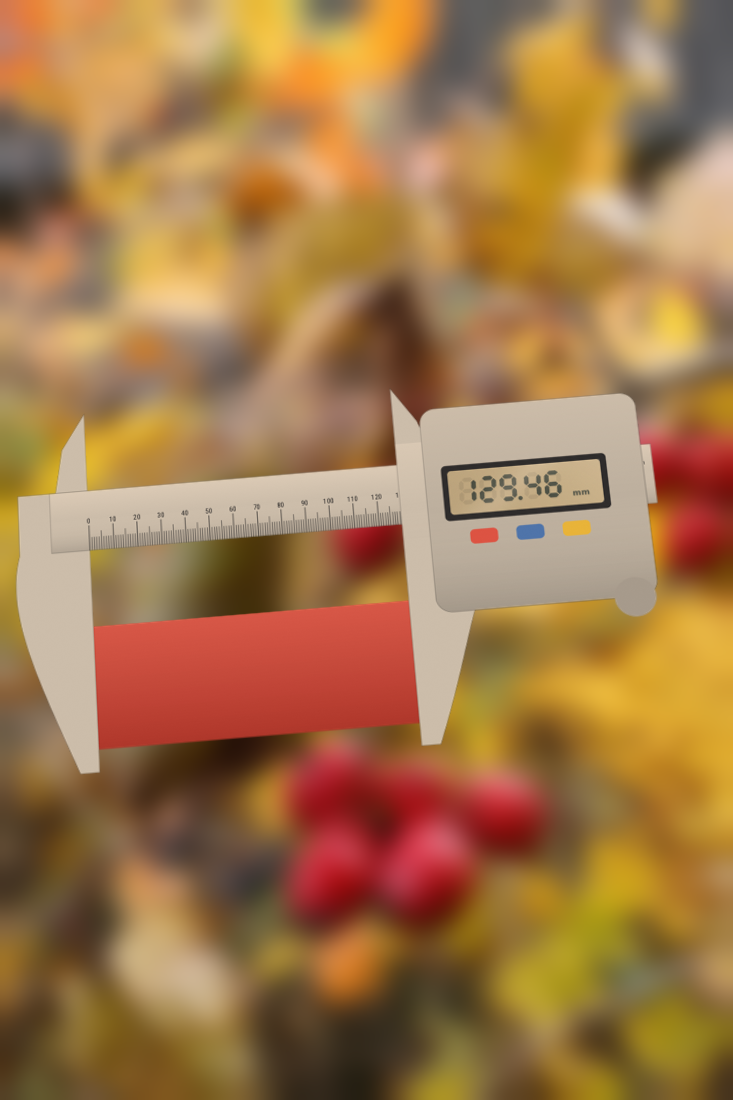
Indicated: 129.46
